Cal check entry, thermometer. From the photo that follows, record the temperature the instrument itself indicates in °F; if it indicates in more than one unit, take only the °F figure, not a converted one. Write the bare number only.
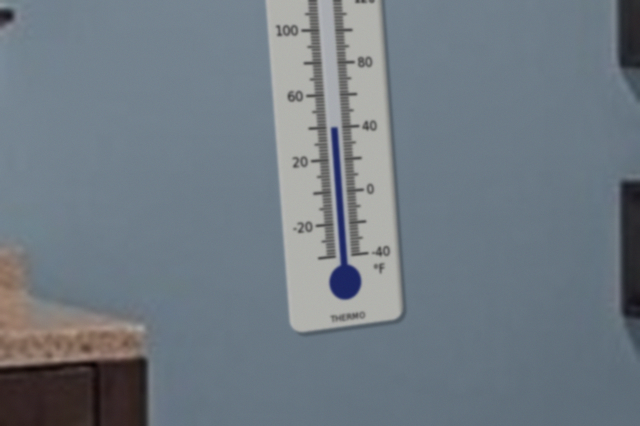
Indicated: 40
